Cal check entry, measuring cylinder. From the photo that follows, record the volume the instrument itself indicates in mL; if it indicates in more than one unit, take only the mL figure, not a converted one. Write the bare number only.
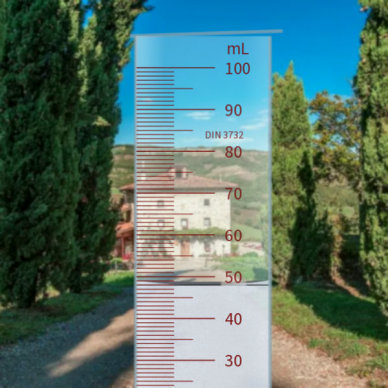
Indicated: 48
